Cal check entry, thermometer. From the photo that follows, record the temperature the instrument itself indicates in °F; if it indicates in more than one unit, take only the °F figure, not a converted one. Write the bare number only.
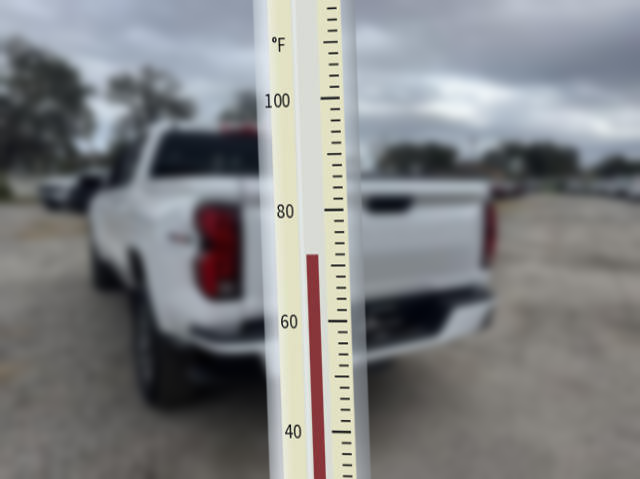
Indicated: 72
